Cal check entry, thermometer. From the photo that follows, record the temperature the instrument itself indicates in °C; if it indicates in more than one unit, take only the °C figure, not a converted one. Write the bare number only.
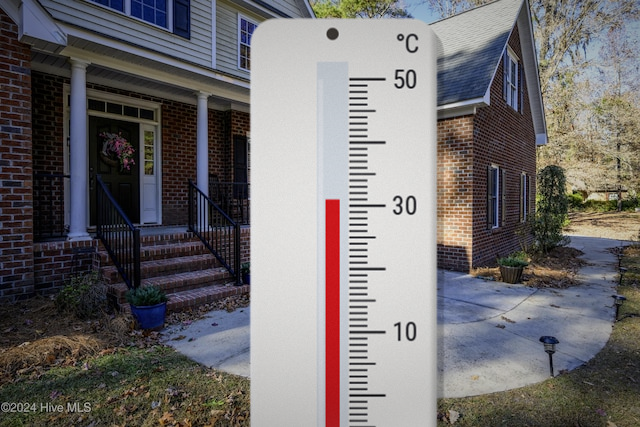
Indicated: 31
